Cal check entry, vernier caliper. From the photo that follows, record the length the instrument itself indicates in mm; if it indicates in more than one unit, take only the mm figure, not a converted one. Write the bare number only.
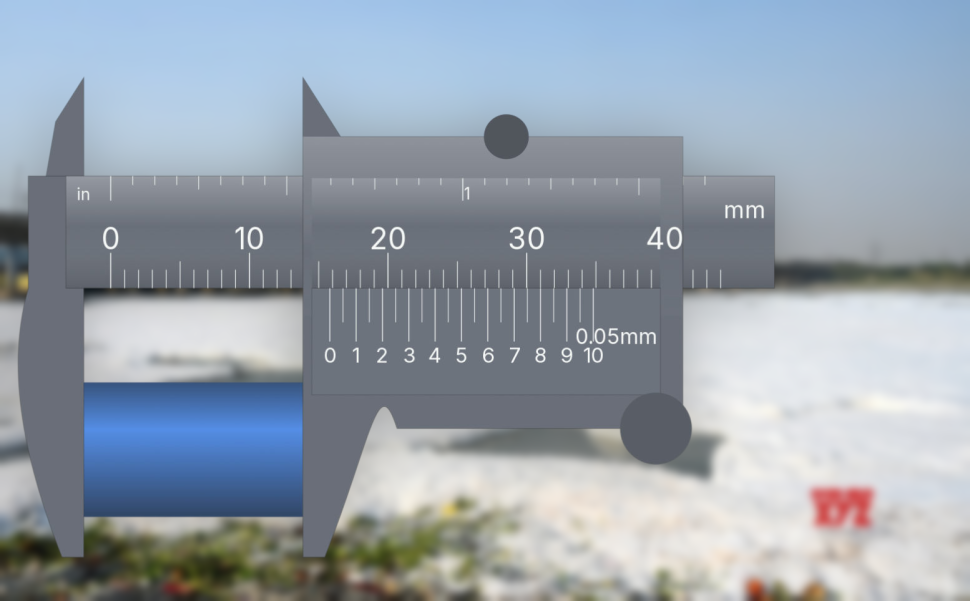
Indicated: 15.8
